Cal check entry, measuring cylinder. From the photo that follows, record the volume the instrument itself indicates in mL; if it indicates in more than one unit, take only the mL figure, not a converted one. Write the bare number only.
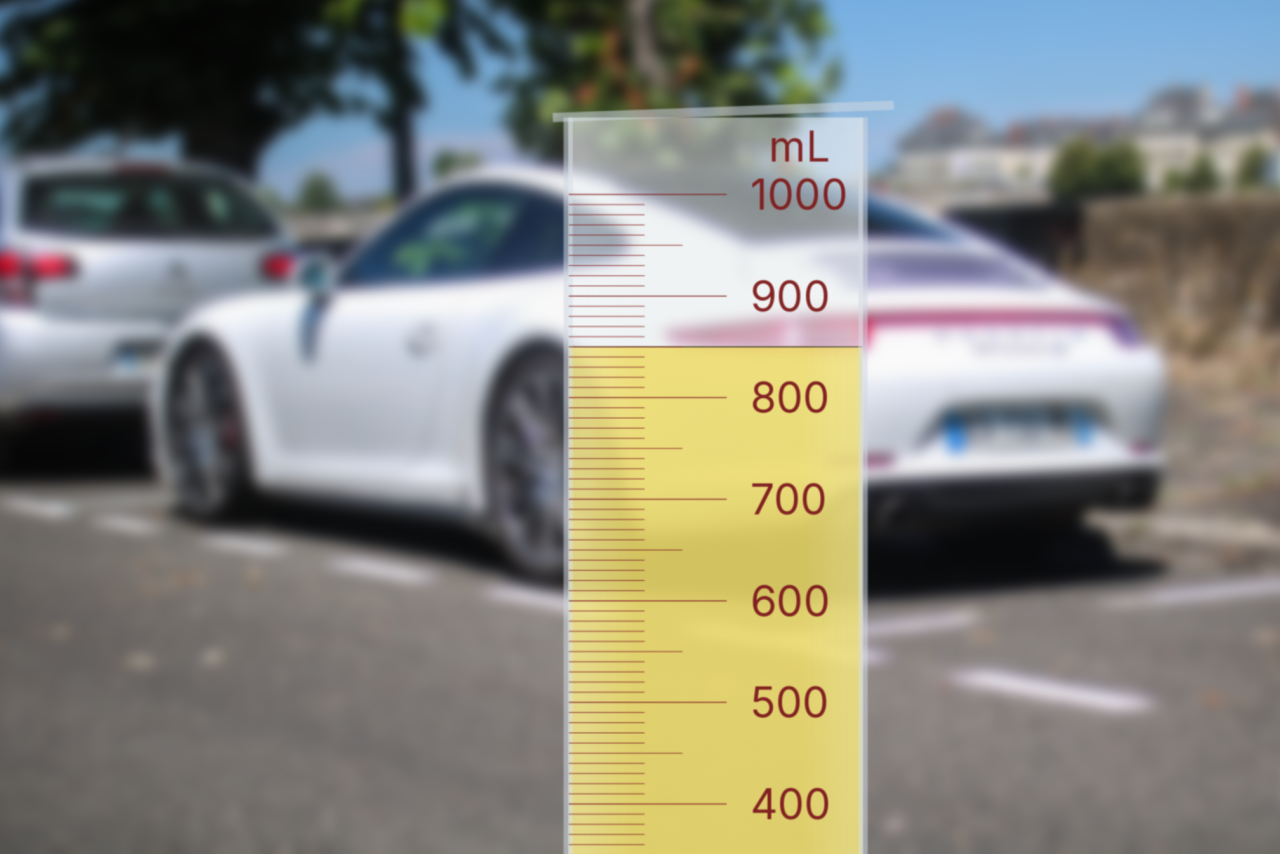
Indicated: 850
